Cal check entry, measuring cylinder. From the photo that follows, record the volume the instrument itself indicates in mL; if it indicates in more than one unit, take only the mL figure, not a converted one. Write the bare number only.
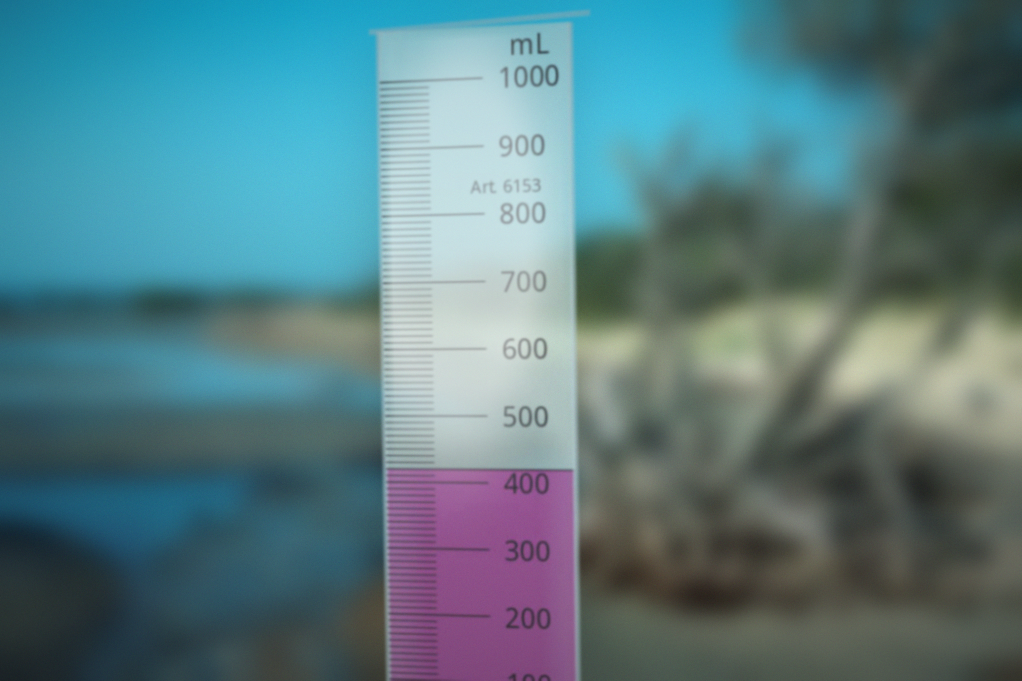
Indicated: 420
